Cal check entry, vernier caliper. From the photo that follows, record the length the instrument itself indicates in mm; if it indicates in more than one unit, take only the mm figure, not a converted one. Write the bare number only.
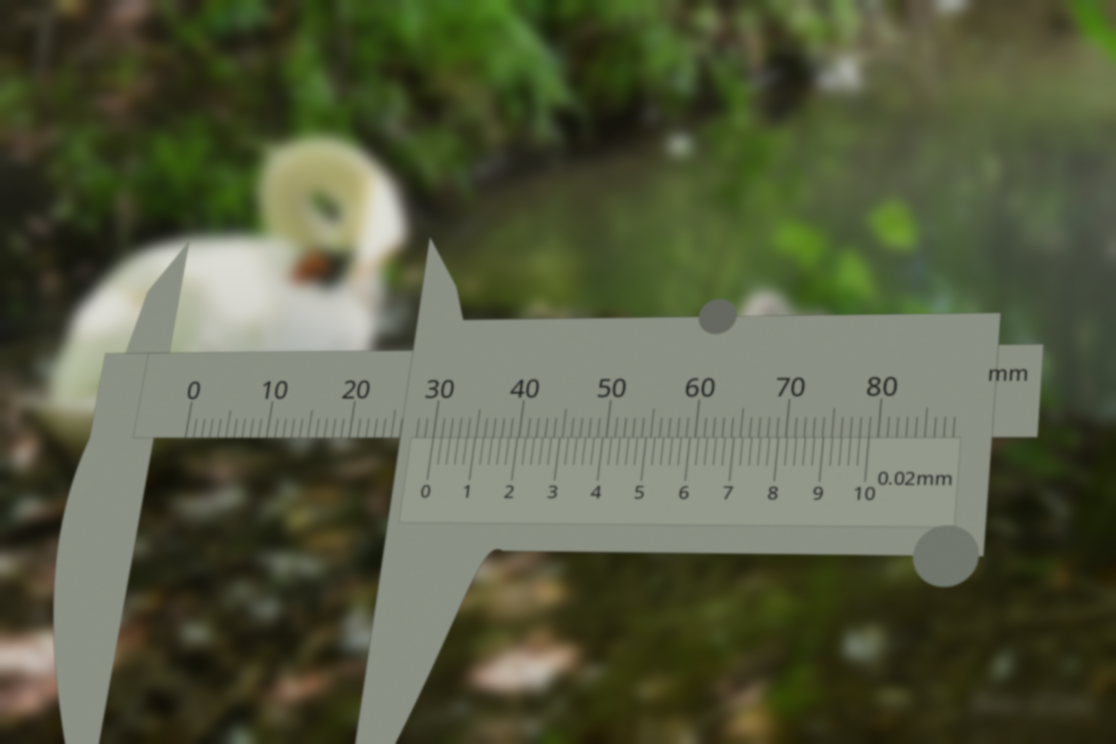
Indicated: 30.0
